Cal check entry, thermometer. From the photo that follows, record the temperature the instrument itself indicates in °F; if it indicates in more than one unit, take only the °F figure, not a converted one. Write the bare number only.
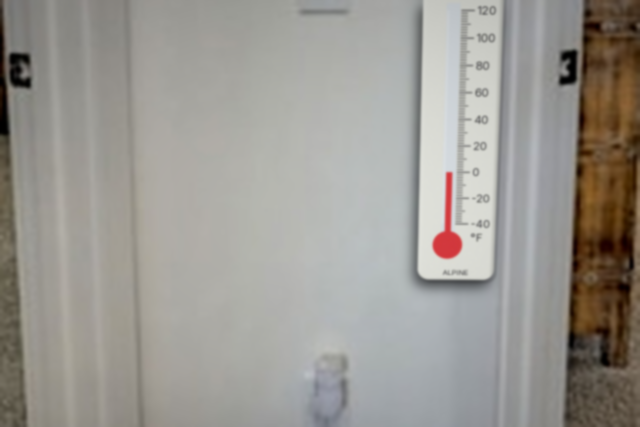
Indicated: 0
